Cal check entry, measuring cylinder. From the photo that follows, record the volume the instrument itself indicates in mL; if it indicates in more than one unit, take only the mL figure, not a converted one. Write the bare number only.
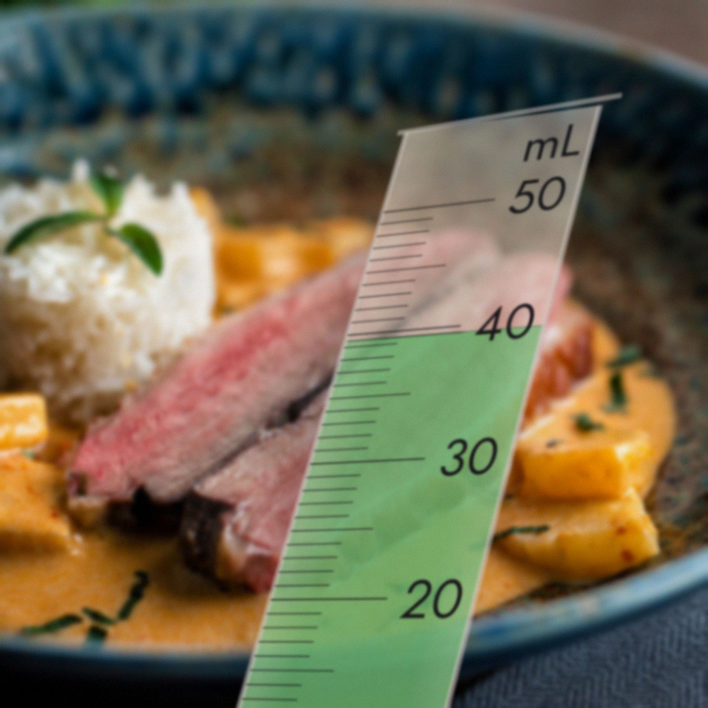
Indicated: 39.5
